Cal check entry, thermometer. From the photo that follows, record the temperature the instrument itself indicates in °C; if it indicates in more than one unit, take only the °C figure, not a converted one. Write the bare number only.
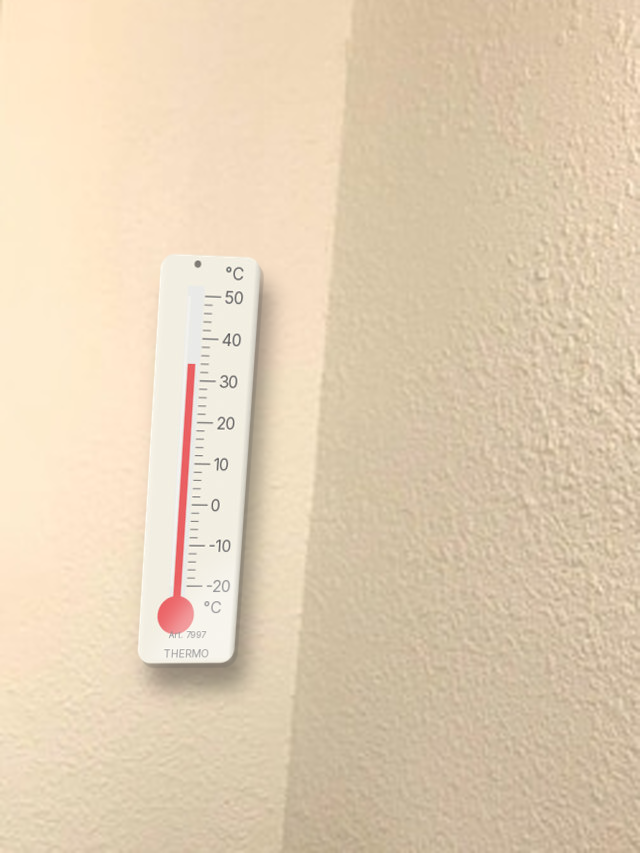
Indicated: 34
